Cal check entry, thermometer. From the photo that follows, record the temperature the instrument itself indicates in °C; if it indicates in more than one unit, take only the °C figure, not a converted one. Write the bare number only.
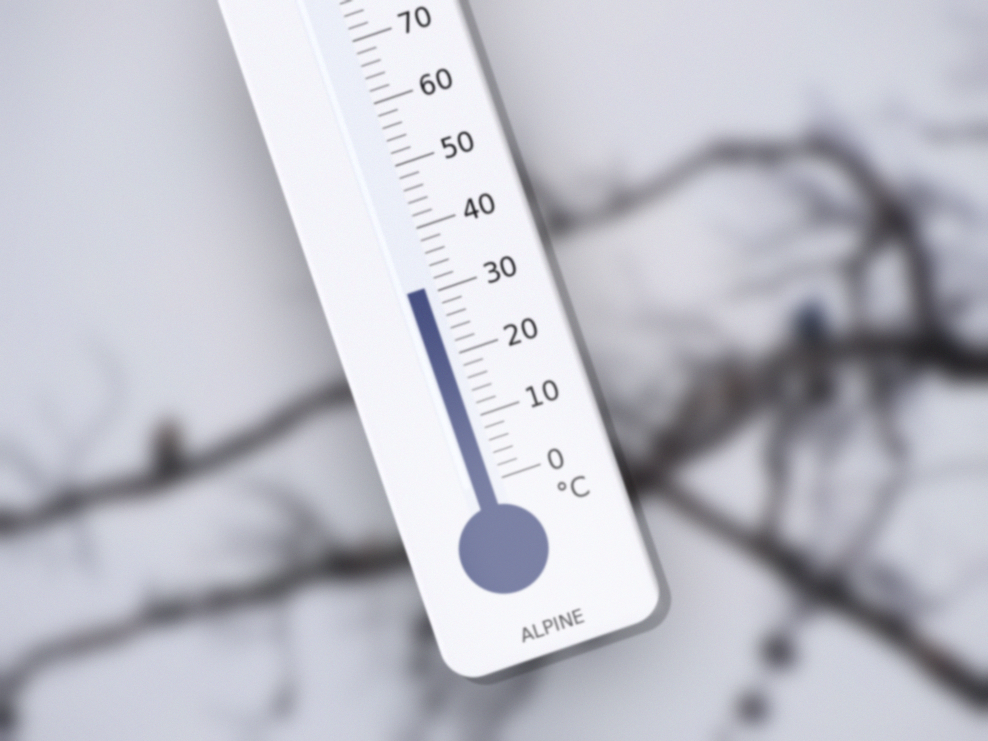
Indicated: 31
